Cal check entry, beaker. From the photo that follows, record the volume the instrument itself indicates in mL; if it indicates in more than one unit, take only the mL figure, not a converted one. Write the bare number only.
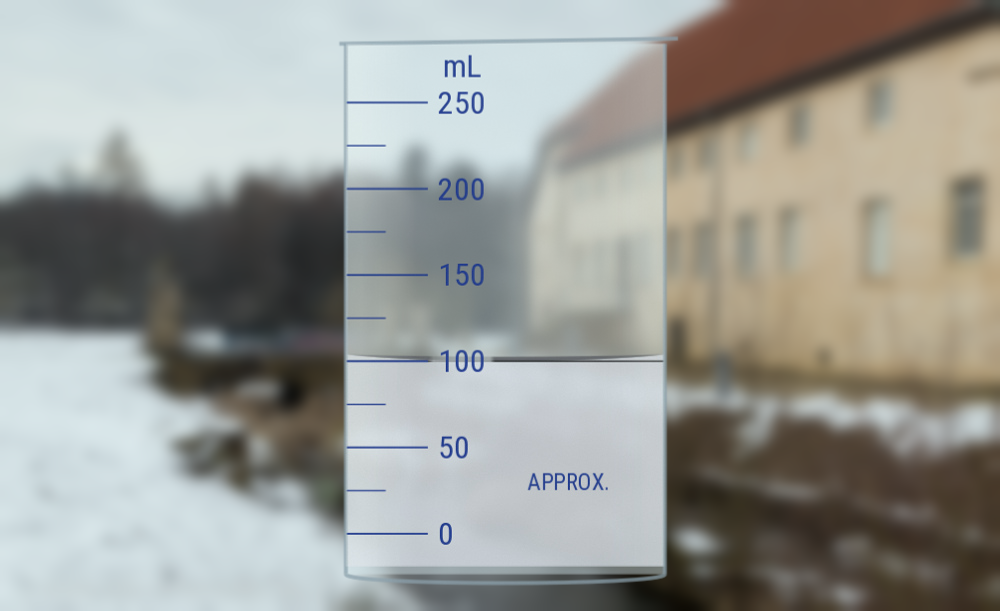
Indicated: 100
